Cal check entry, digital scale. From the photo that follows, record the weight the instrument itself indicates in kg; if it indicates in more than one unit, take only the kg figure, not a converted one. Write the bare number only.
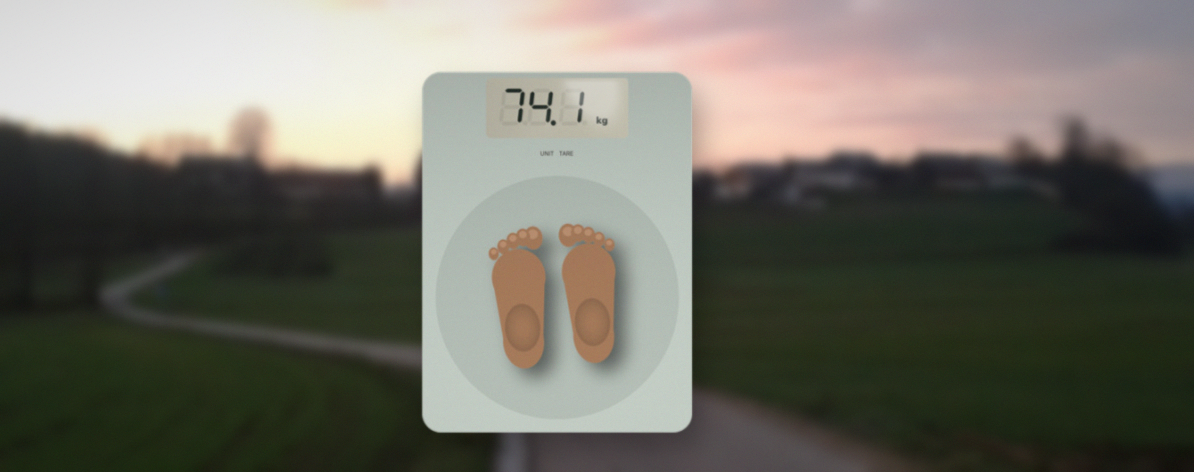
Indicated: 74.1
